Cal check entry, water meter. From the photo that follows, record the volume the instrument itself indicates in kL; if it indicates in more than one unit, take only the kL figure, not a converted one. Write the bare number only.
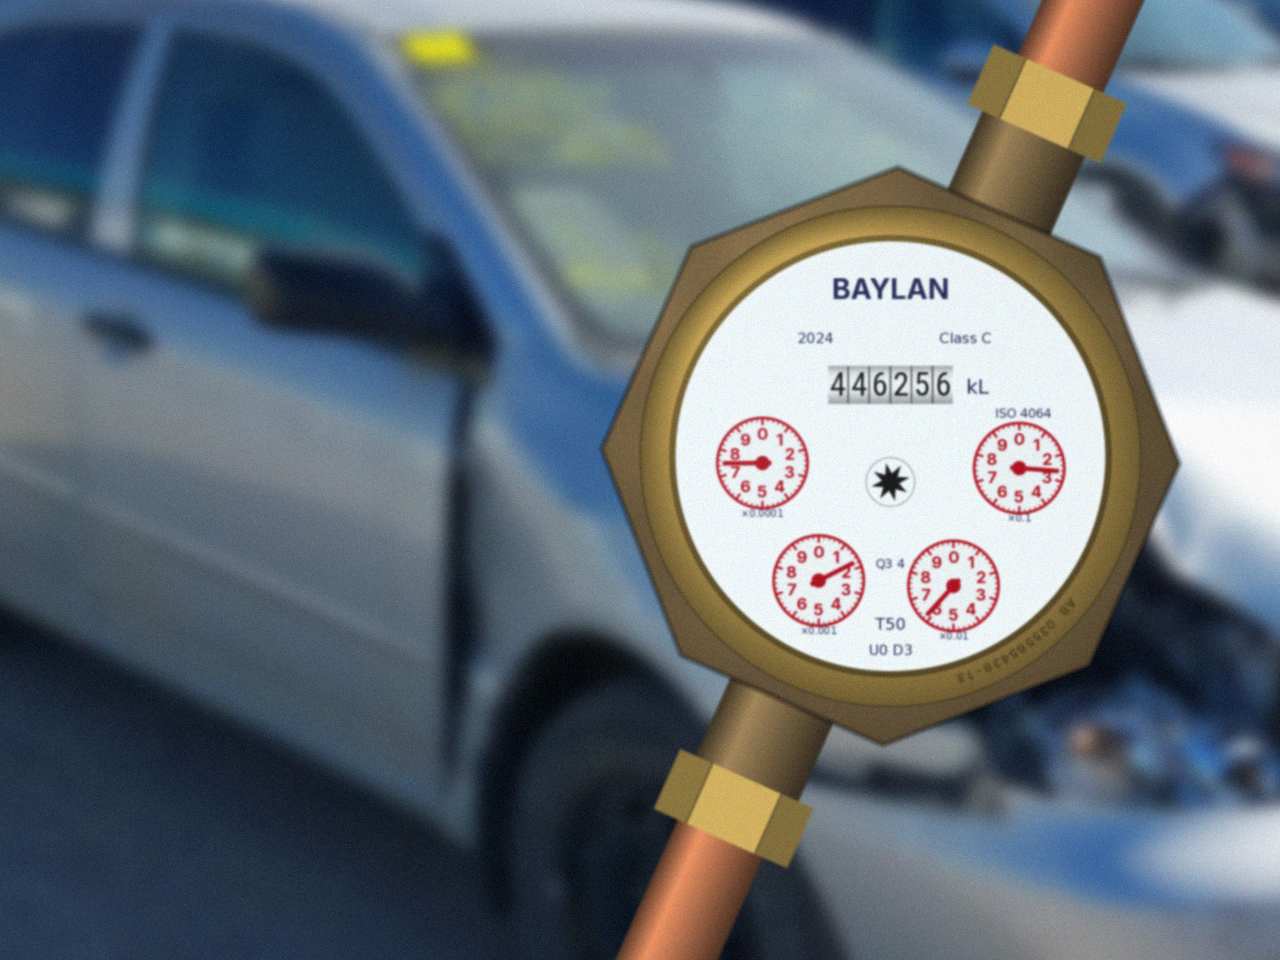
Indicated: 446256.2617
